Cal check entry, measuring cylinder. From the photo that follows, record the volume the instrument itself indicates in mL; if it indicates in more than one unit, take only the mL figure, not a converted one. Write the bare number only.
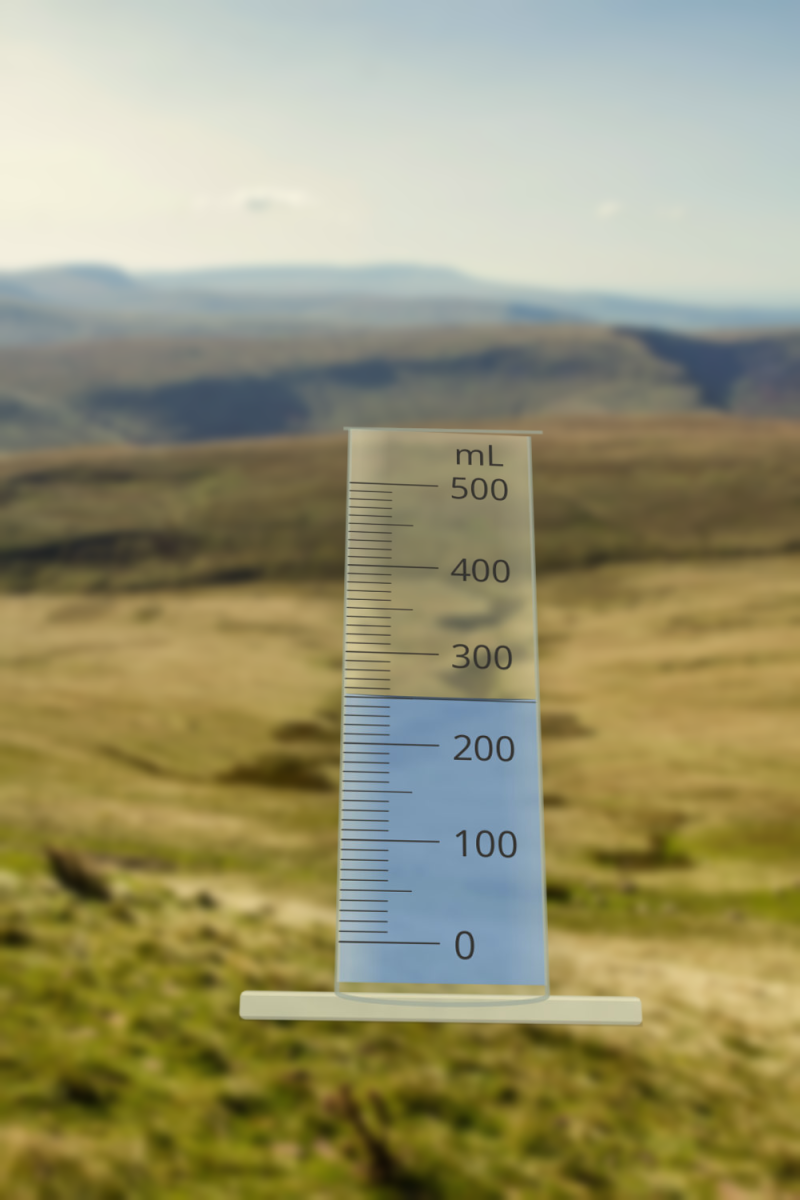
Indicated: 250
